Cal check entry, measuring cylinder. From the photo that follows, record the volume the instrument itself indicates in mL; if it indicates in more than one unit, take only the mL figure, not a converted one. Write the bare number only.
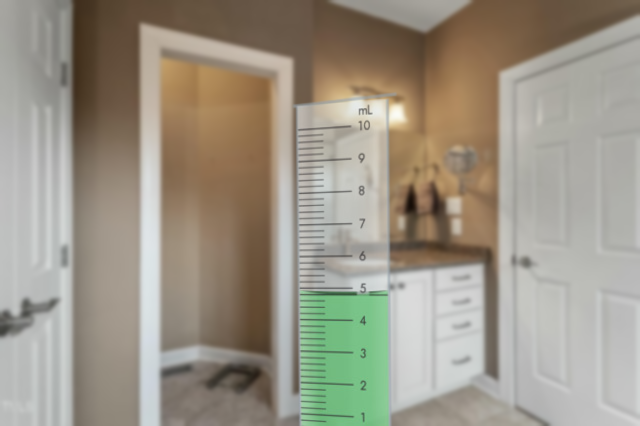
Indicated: 4.8
